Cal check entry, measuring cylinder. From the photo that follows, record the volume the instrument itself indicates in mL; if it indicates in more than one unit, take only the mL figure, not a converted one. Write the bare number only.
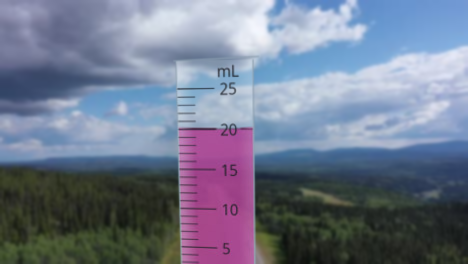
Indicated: 20
